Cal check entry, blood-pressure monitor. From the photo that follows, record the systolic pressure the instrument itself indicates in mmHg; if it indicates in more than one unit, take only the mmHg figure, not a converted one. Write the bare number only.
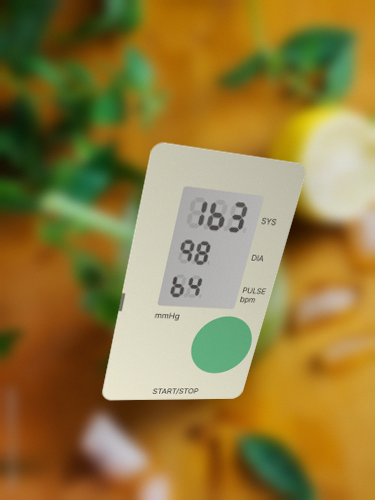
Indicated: 163
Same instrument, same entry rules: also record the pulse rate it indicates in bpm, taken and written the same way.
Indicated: 64
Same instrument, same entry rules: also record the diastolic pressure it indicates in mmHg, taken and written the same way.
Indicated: 98
